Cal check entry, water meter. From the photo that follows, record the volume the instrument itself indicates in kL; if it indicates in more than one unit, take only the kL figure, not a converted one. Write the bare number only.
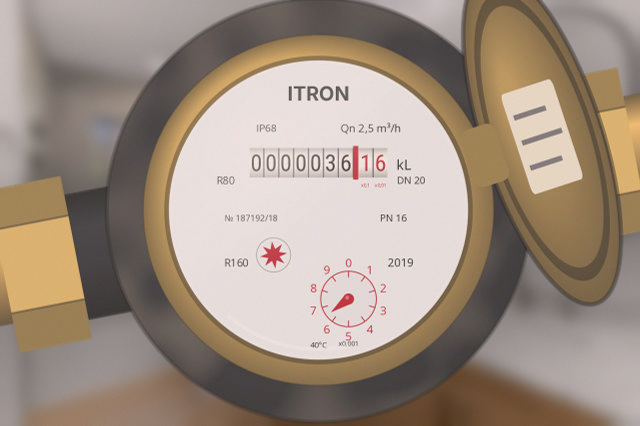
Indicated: 36.166
